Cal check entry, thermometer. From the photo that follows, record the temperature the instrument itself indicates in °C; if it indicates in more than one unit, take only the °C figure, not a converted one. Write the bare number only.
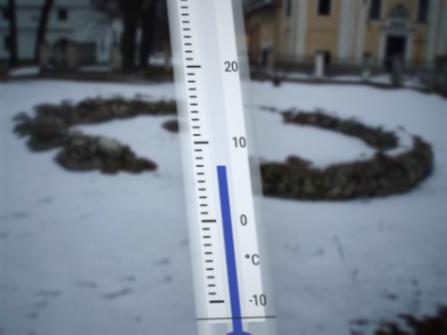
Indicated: 7
